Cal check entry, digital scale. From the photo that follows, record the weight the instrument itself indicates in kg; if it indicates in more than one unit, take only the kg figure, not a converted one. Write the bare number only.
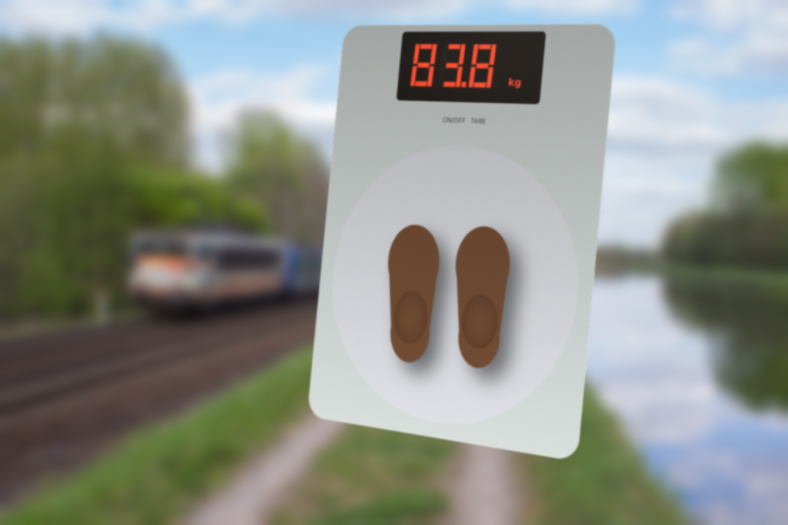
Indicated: 83.8
